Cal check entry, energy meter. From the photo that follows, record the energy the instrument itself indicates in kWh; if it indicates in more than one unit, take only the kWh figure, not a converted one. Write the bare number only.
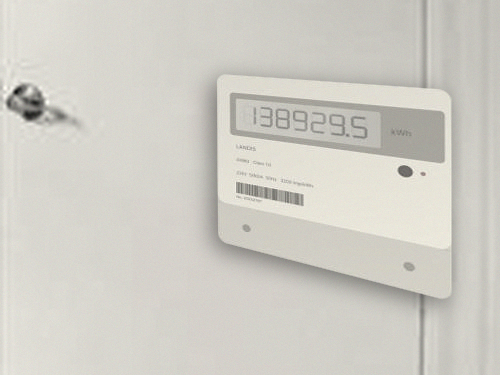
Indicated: 138929.5
